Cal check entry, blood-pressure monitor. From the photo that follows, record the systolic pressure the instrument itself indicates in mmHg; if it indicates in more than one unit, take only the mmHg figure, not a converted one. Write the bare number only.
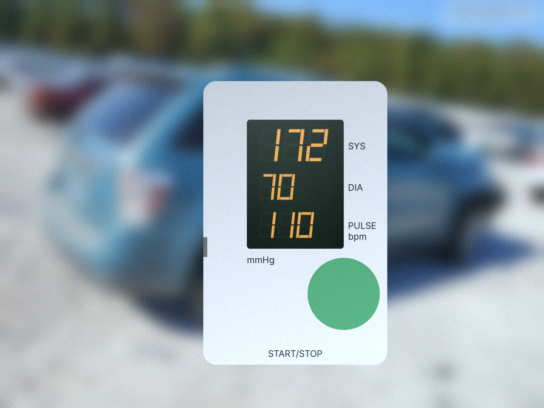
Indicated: 172
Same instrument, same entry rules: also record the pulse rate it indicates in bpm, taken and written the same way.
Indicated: 110
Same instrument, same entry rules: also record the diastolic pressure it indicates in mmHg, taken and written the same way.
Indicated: 70
